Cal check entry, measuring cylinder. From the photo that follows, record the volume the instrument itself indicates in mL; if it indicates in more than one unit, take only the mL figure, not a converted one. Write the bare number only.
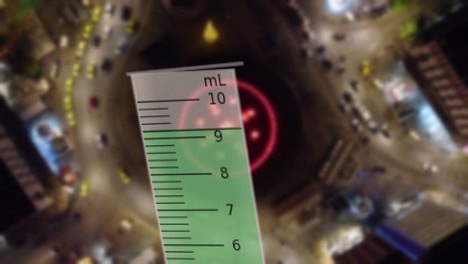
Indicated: 9.2
